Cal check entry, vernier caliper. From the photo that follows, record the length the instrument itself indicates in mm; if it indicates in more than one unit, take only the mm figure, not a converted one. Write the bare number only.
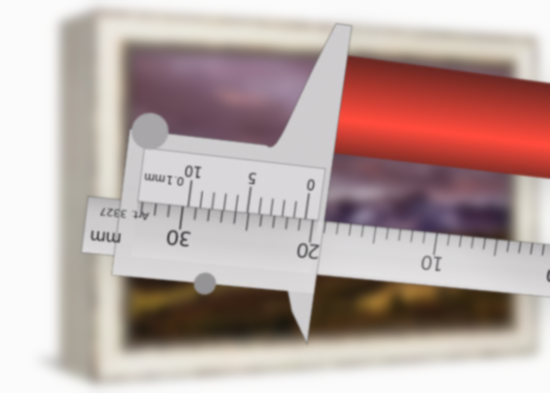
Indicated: 20.6
